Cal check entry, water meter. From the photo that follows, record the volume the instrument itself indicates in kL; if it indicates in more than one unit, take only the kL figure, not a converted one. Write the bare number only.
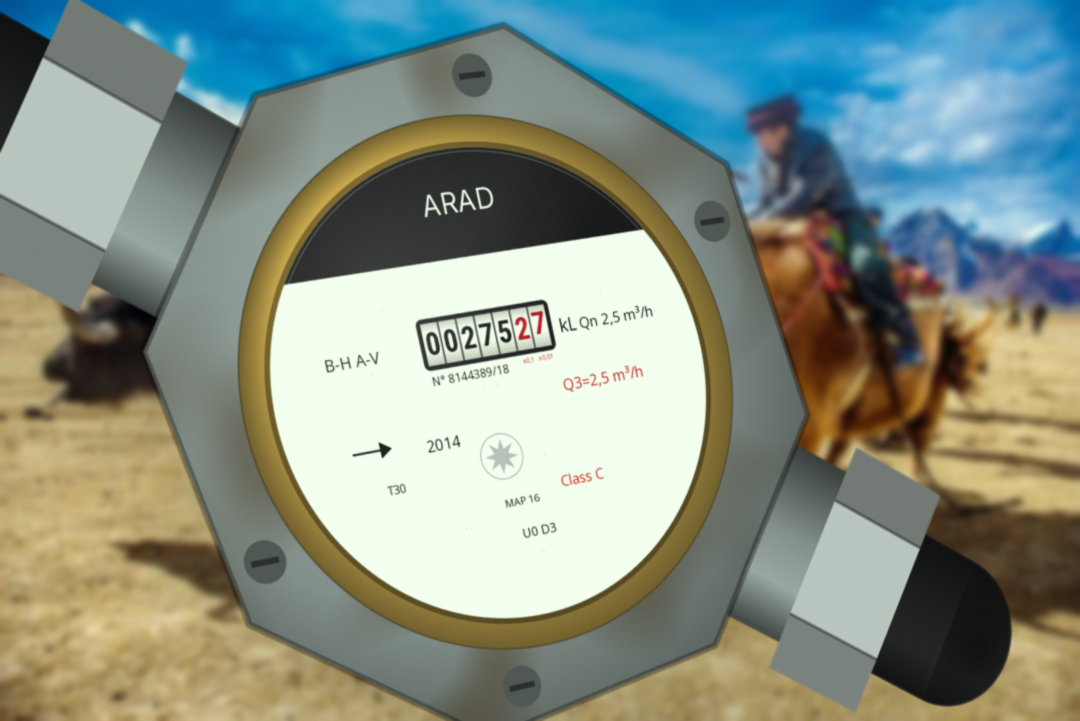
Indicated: 275.27
